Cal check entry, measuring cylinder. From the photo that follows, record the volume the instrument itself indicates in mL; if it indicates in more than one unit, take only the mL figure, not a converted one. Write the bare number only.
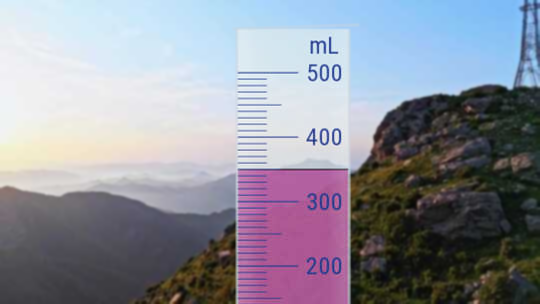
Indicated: 350
